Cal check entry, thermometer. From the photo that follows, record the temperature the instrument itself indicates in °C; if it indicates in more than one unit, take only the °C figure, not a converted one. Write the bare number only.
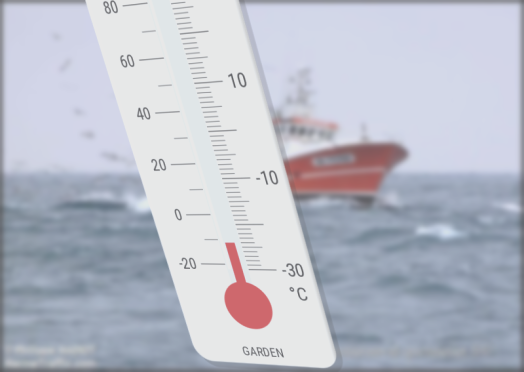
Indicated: -24
